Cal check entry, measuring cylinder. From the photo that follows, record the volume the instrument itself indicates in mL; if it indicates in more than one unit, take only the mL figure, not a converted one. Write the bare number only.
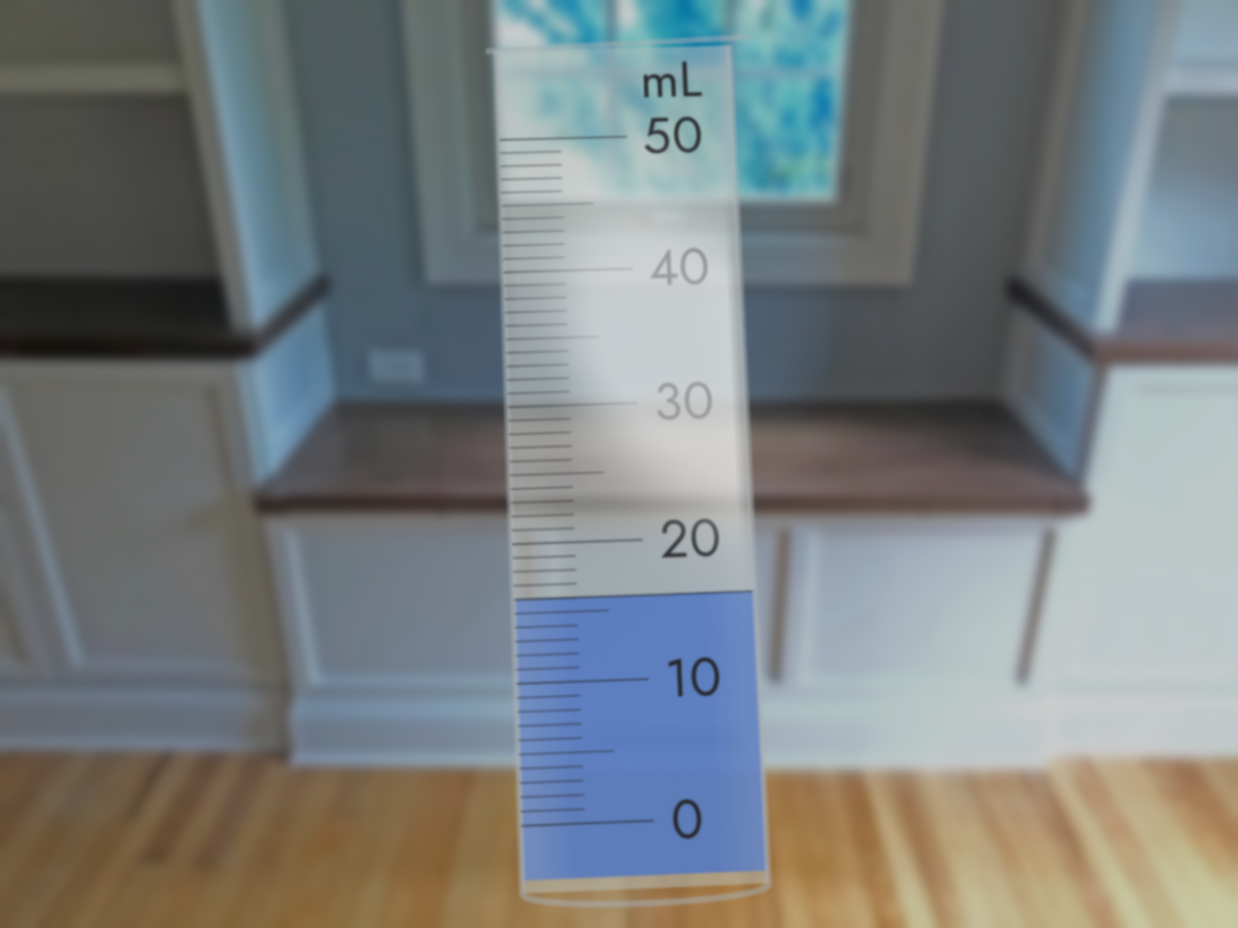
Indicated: 16
